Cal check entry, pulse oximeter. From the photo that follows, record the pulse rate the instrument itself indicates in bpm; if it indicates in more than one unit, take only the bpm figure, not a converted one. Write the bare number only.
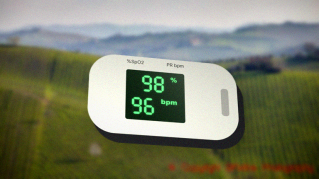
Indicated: 96
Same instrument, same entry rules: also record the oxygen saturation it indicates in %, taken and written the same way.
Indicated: 98
